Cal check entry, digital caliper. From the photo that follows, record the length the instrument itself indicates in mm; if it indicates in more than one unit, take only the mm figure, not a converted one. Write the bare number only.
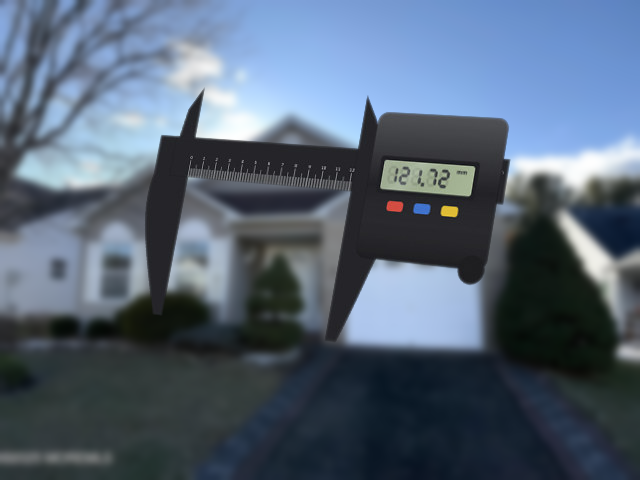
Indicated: 121.72
